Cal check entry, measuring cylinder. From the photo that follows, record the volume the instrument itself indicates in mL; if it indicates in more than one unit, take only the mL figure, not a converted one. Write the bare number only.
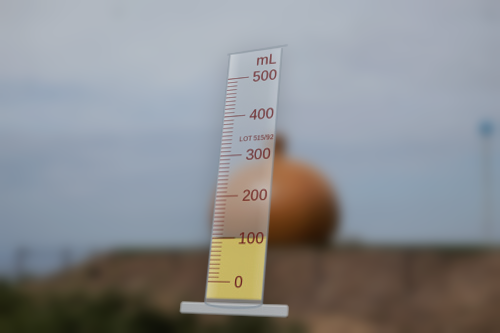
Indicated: 100
